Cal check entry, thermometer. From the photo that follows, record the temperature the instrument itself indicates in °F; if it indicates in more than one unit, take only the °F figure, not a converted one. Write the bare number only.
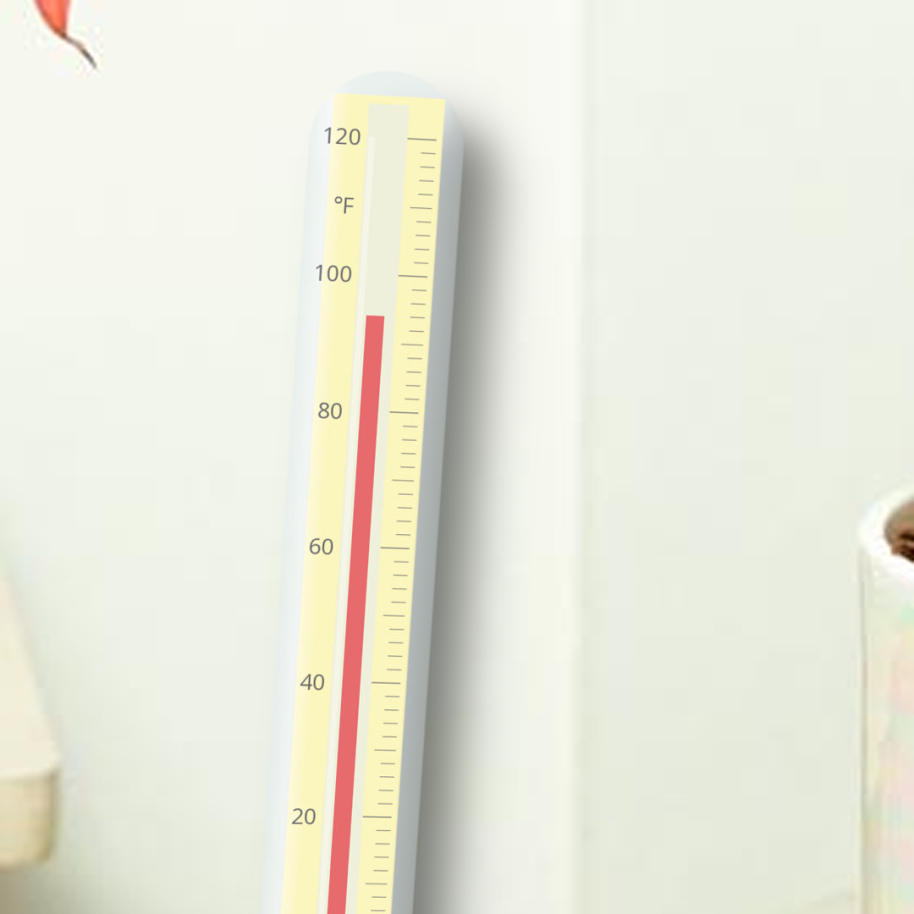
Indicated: 94
